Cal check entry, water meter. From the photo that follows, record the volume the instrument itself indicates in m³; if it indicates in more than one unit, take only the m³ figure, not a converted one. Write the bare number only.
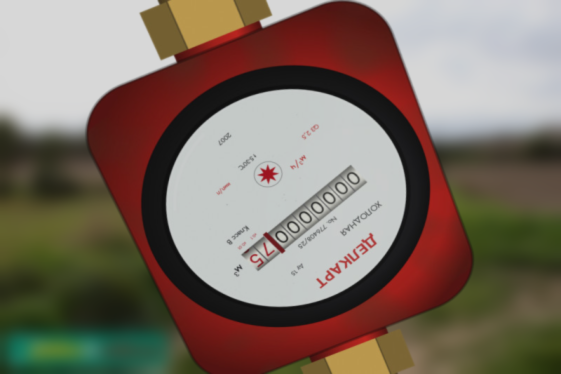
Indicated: 0.75
